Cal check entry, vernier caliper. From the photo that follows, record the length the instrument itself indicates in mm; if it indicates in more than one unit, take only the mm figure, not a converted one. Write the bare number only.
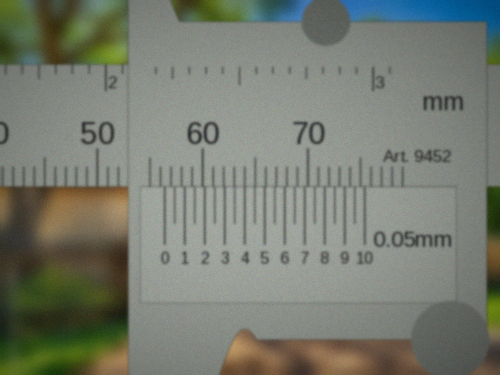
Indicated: 56.4
